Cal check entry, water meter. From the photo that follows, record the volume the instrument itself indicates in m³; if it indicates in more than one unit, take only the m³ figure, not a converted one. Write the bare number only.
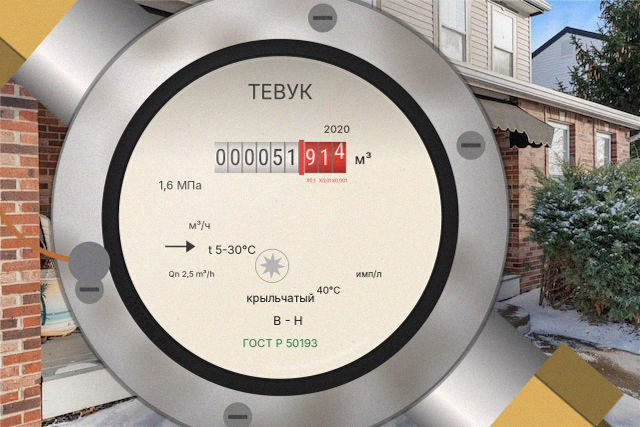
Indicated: 51.914
